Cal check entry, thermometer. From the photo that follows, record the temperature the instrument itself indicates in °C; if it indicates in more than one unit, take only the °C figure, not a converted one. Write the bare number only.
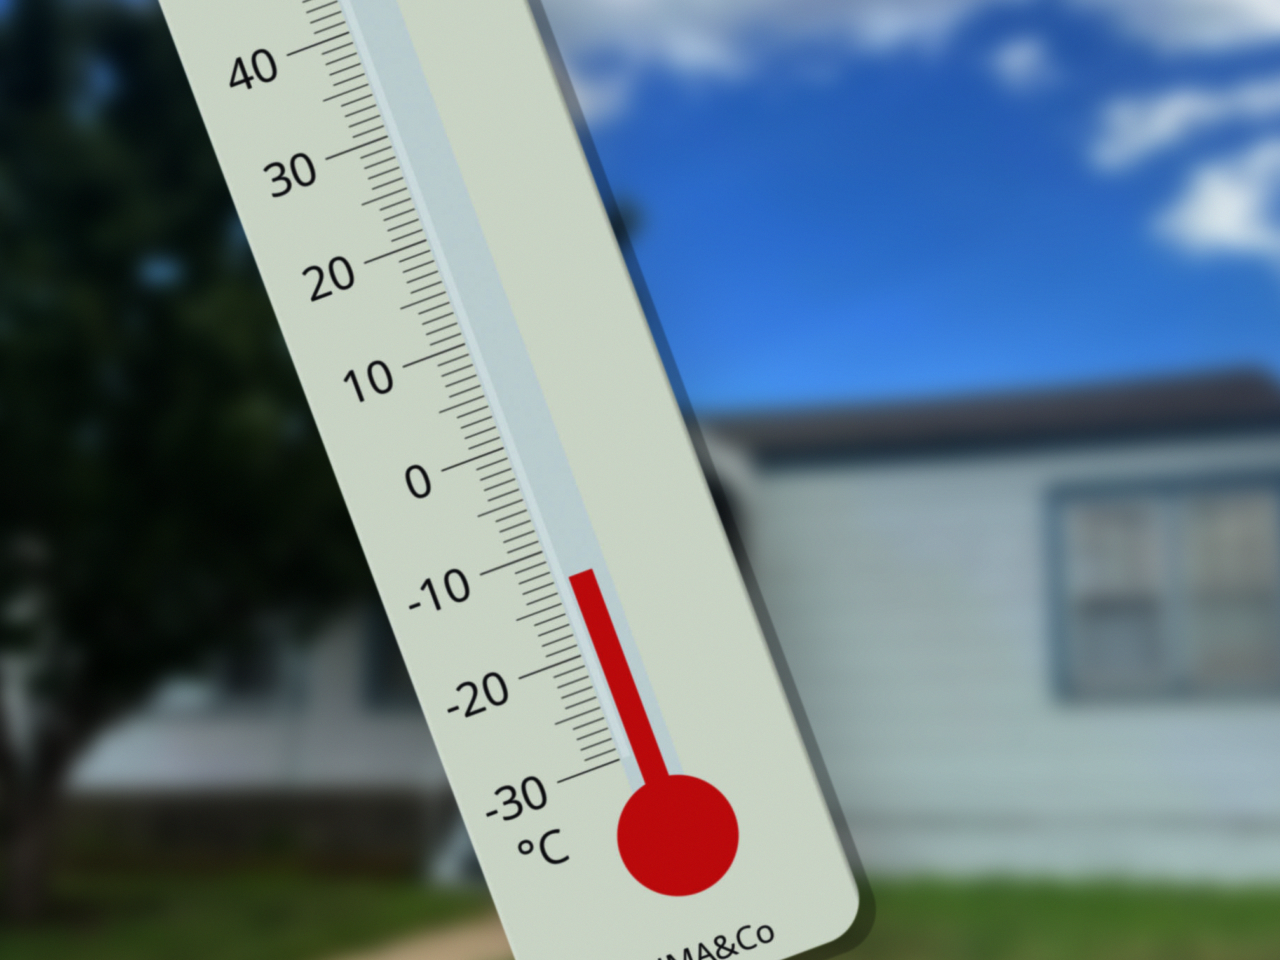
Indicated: -13
